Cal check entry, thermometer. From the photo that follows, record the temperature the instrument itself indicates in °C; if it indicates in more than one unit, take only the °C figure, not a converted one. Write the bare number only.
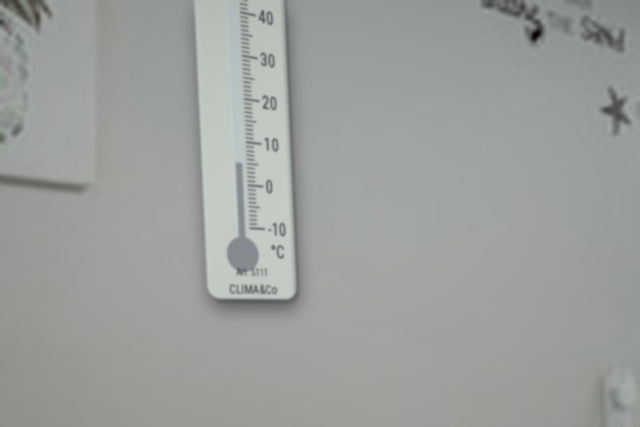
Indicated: 5
